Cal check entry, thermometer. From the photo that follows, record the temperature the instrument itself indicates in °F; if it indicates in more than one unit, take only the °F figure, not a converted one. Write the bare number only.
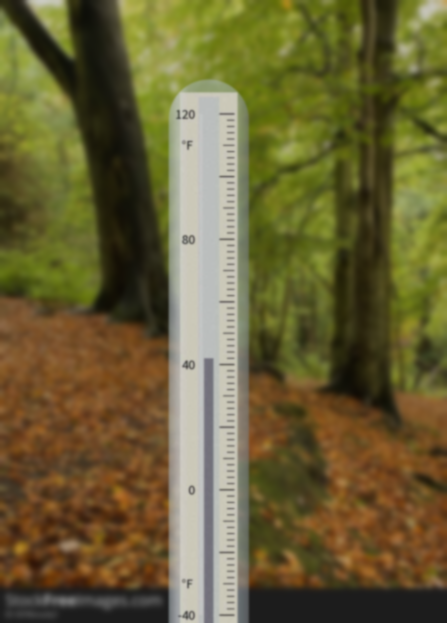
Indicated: 42
